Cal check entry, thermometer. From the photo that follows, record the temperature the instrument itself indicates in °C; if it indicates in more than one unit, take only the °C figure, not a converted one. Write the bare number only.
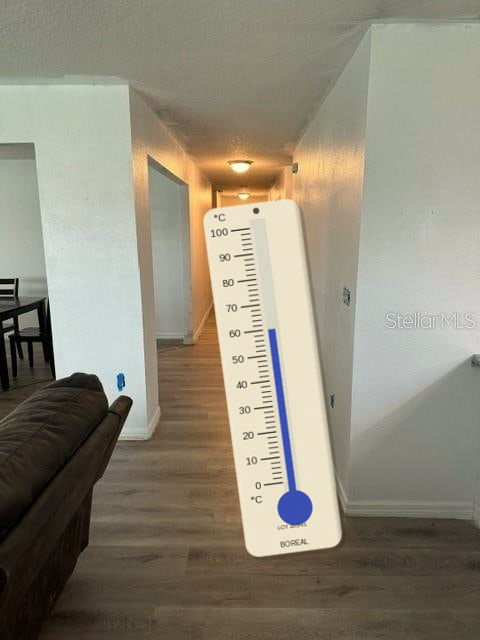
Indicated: 60
